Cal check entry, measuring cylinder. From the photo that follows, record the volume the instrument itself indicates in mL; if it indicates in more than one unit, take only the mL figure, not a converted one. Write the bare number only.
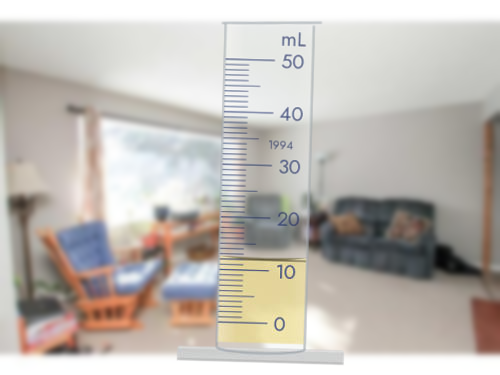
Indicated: 12
